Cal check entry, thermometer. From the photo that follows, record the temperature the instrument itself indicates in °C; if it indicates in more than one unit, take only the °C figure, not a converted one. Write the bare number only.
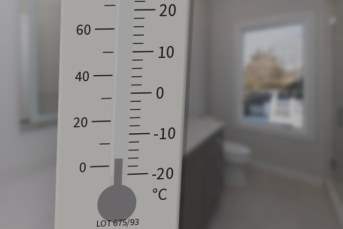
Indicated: -16
